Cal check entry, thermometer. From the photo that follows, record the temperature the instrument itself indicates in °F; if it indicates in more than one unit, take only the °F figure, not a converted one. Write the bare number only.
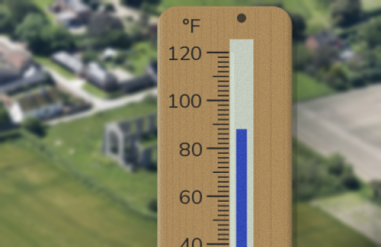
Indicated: 88
